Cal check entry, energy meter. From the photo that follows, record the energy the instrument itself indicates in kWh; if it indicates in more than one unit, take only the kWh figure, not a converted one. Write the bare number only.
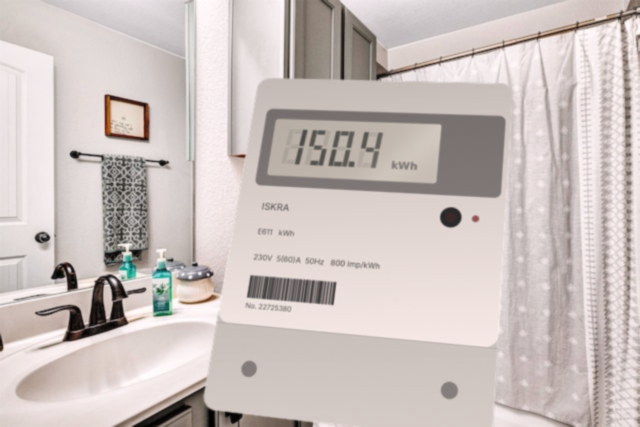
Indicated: 150.4
